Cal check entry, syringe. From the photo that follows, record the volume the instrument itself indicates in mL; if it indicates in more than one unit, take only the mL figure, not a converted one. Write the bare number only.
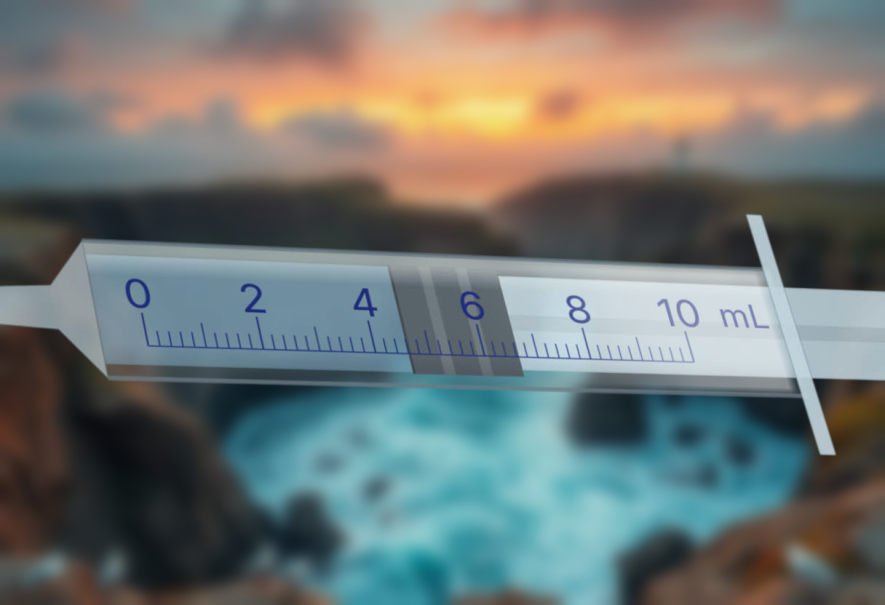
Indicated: 4.6
